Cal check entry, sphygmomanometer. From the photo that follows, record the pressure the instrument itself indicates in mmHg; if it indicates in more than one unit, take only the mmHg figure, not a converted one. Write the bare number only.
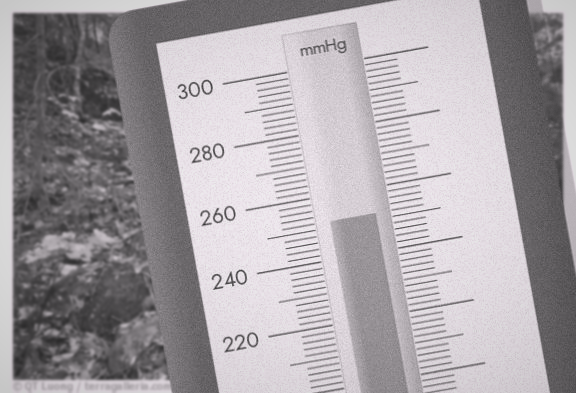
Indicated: 252
